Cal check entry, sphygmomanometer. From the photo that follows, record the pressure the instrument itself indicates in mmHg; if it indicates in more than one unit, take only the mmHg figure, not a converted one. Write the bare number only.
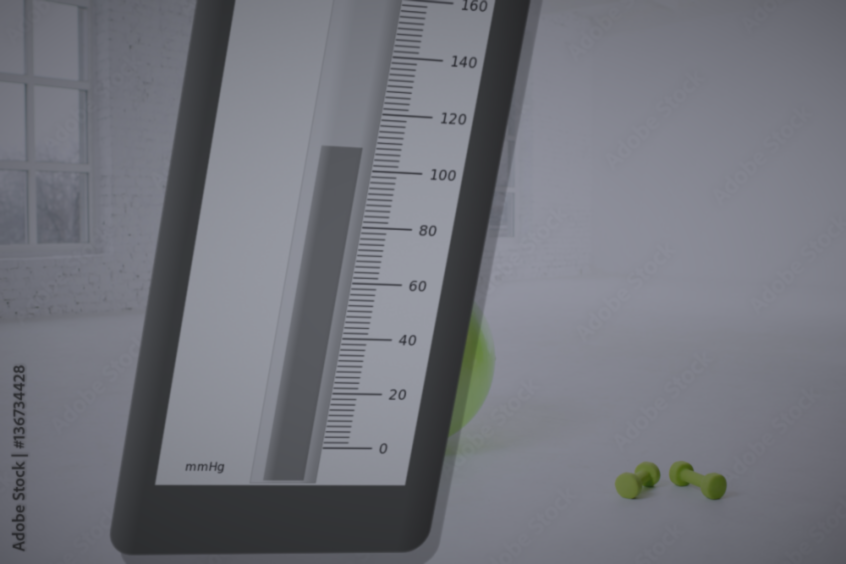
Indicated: 108
